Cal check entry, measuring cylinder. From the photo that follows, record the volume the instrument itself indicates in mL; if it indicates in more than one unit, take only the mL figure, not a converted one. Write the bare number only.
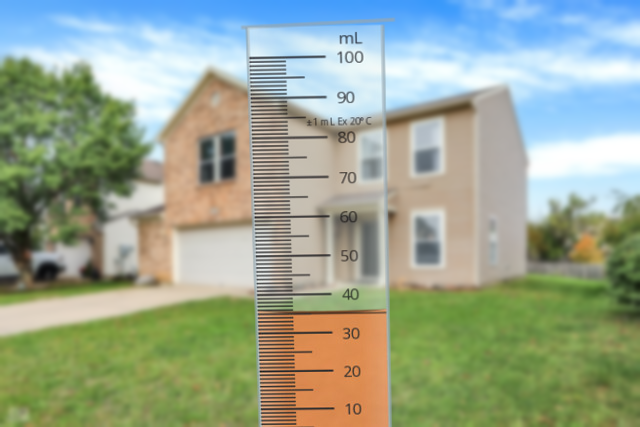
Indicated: 35
